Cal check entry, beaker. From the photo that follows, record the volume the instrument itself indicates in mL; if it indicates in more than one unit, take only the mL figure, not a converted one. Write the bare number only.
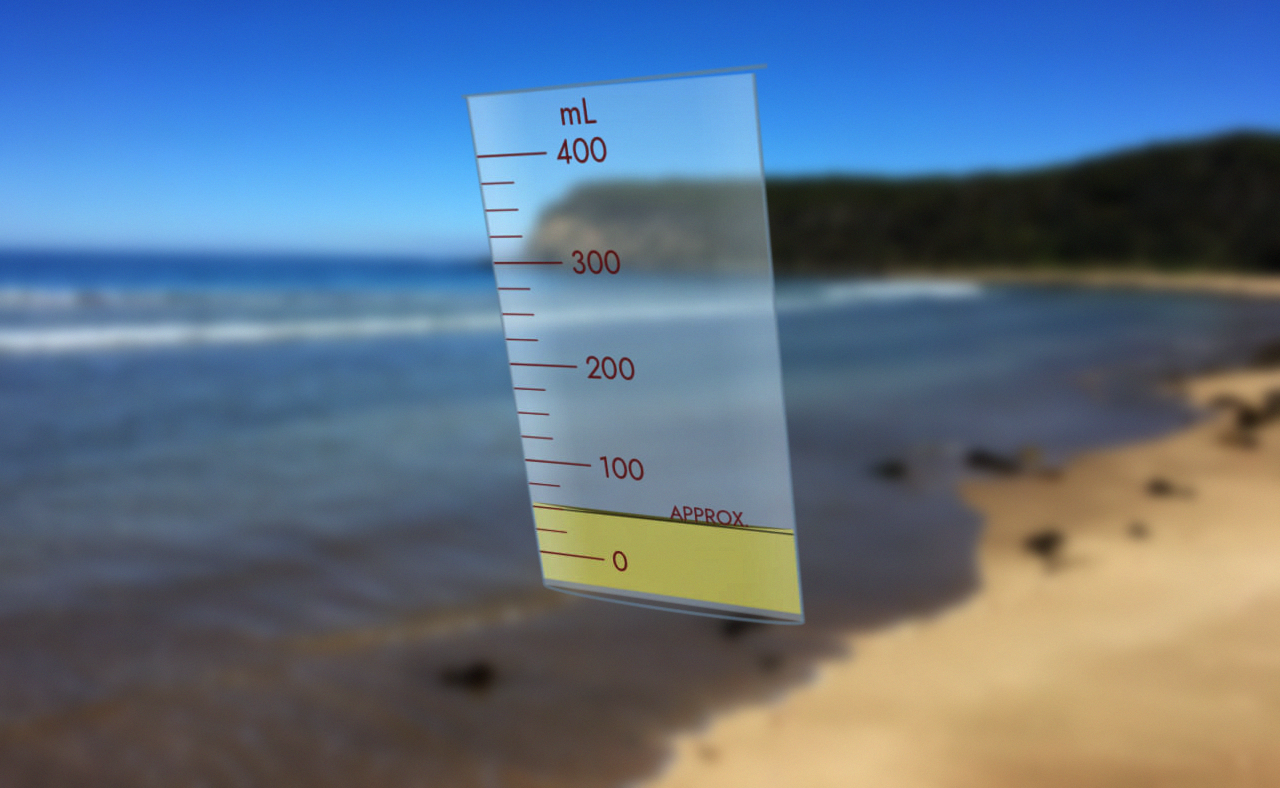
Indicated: 50
